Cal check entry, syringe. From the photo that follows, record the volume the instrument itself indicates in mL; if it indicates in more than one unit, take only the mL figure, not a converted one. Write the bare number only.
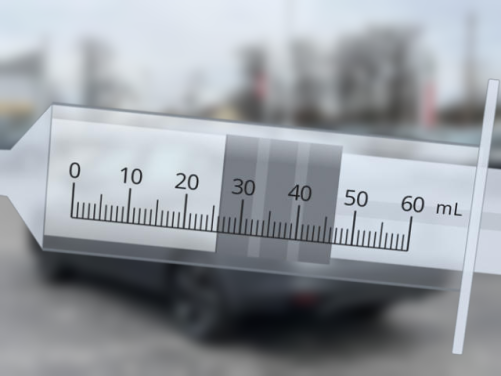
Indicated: 26
